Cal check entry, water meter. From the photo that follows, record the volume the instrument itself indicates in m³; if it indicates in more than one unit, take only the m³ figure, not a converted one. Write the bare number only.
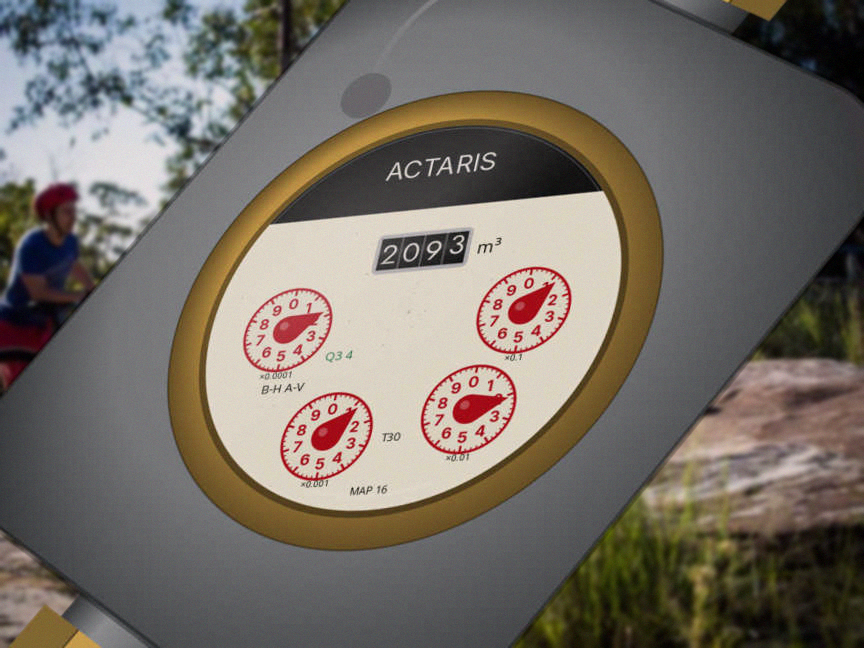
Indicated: 2093.1211
